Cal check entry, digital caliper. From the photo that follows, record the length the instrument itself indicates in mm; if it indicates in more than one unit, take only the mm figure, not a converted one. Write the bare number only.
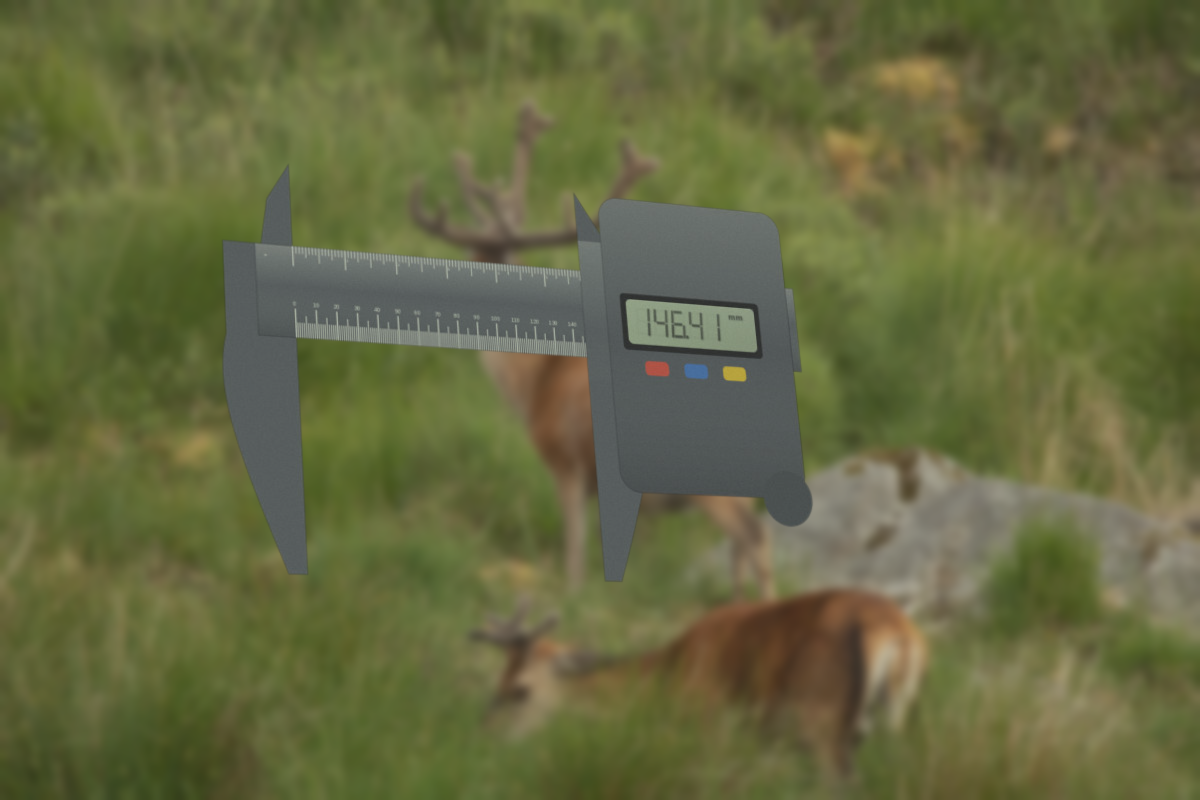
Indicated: 146.41
